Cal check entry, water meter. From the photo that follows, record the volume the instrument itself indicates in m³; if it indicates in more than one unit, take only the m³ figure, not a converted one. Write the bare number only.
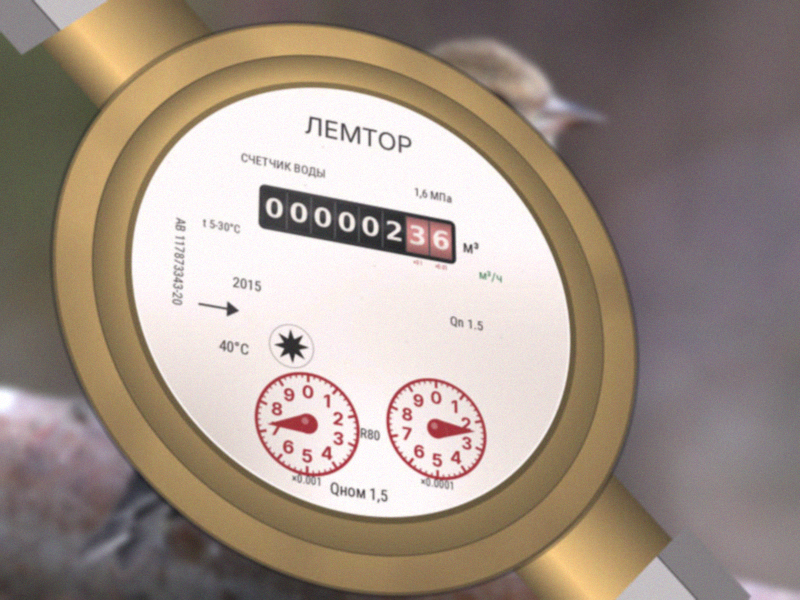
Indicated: 2.3672
